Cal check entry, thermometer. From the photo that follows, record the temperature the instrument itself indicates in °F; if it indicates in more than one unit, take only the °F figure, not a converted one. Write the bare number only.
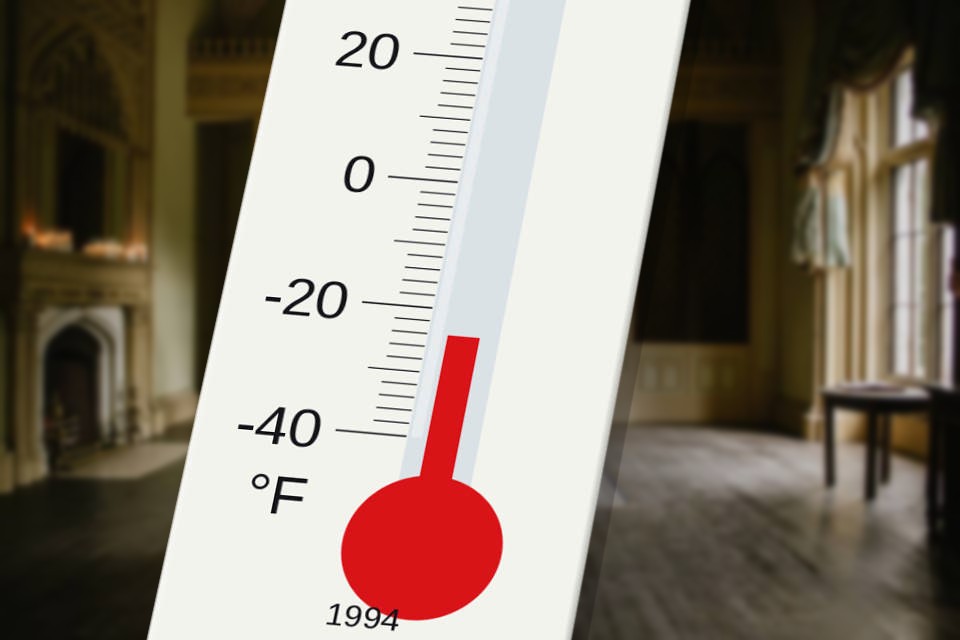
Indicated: -24
